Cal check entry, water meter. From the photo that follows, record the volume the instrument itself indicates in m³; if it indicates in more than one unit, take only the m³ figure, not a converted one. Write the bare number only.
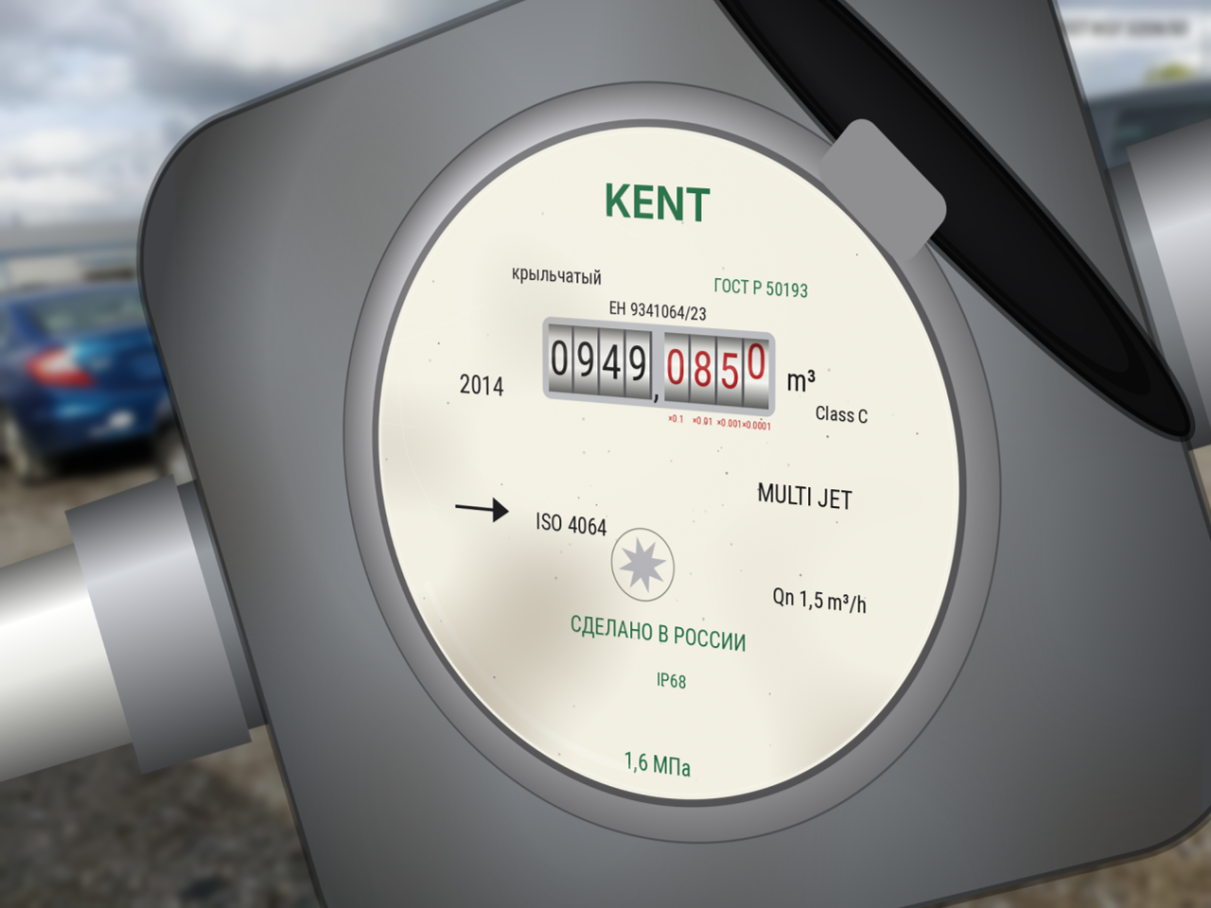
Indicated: 949.0850
